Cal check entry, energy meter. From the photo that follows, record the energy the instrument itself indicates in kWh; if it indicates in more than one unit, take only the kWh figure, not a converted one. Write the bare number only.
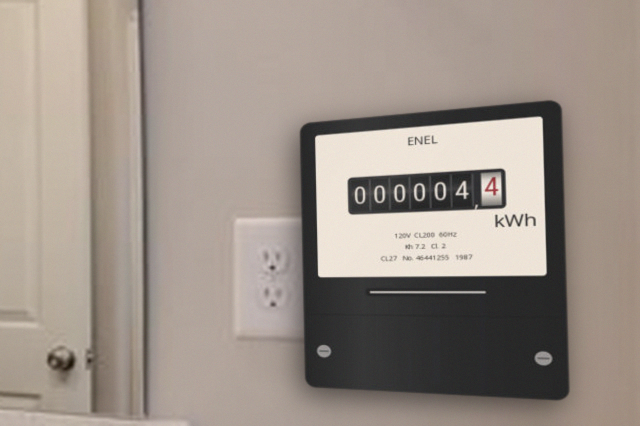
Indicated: 4.4
